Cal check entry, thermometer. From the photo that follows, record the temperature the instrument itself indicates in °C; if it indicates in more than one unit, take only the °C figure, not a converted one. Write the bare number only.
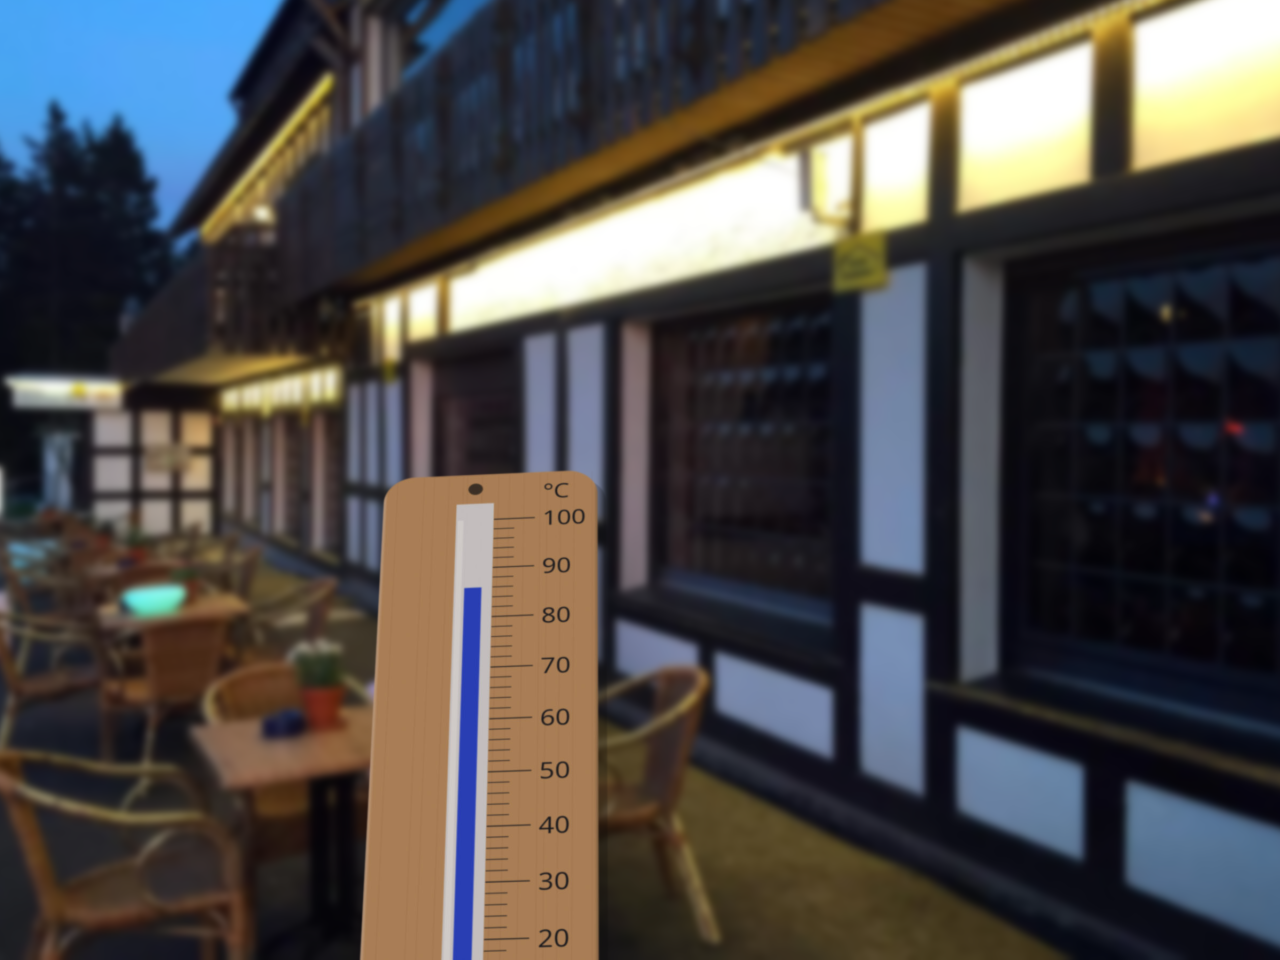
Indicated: 86
